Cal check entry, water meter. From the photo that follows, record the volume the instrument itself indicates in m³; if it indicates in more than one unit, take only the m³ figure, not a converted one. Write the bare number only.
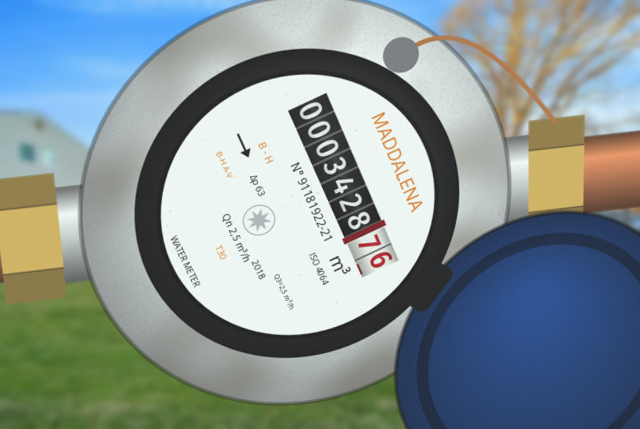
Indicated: 3428.76
